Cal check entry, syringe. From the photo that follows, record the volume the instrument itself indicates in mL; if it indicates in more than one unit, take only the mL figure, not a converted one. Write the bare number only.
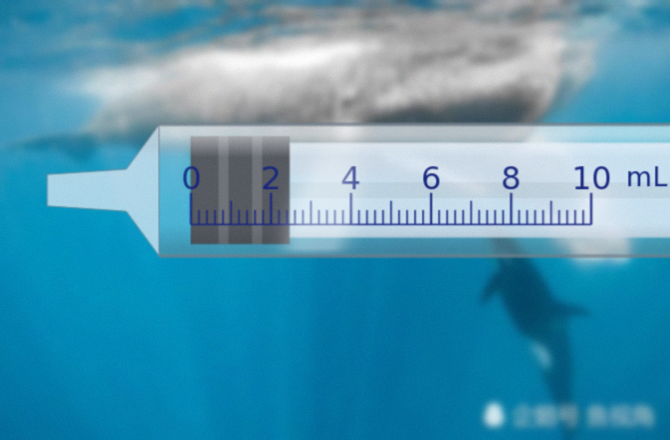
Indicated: 0
